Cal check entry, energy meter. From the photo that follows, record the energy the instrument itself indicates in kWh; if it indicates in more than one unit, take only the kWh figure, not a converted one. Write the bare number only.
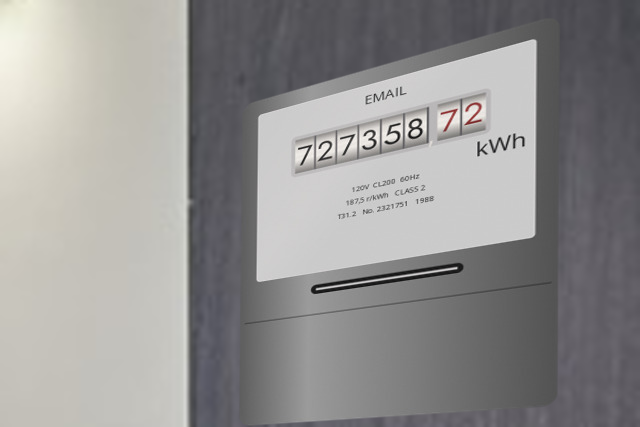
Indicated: 727358.72
